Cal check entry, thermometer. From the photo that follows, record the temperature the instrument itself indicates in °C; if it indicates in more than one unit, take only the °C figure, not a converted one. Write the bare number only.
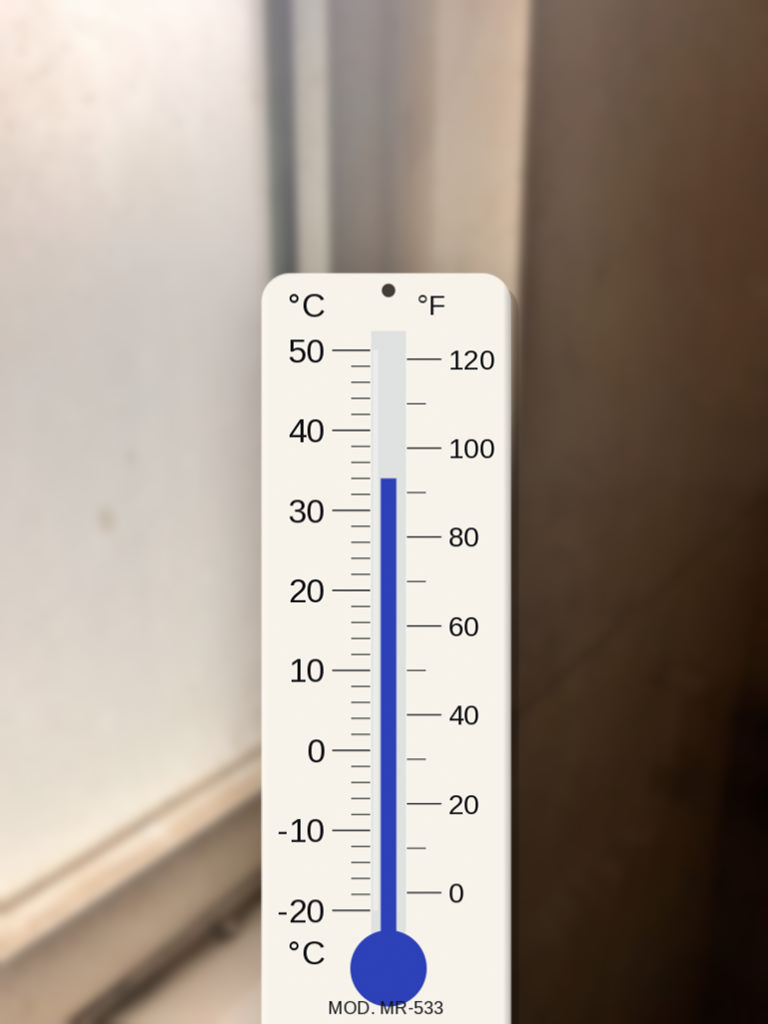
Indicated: 34
